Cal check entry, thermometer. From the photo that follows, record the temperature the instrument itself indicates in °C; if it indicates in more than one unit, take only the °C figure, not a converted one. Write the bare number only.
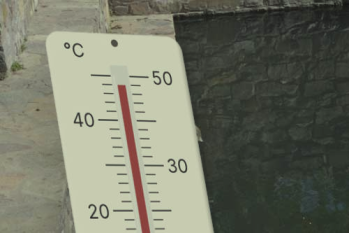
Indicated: 48
